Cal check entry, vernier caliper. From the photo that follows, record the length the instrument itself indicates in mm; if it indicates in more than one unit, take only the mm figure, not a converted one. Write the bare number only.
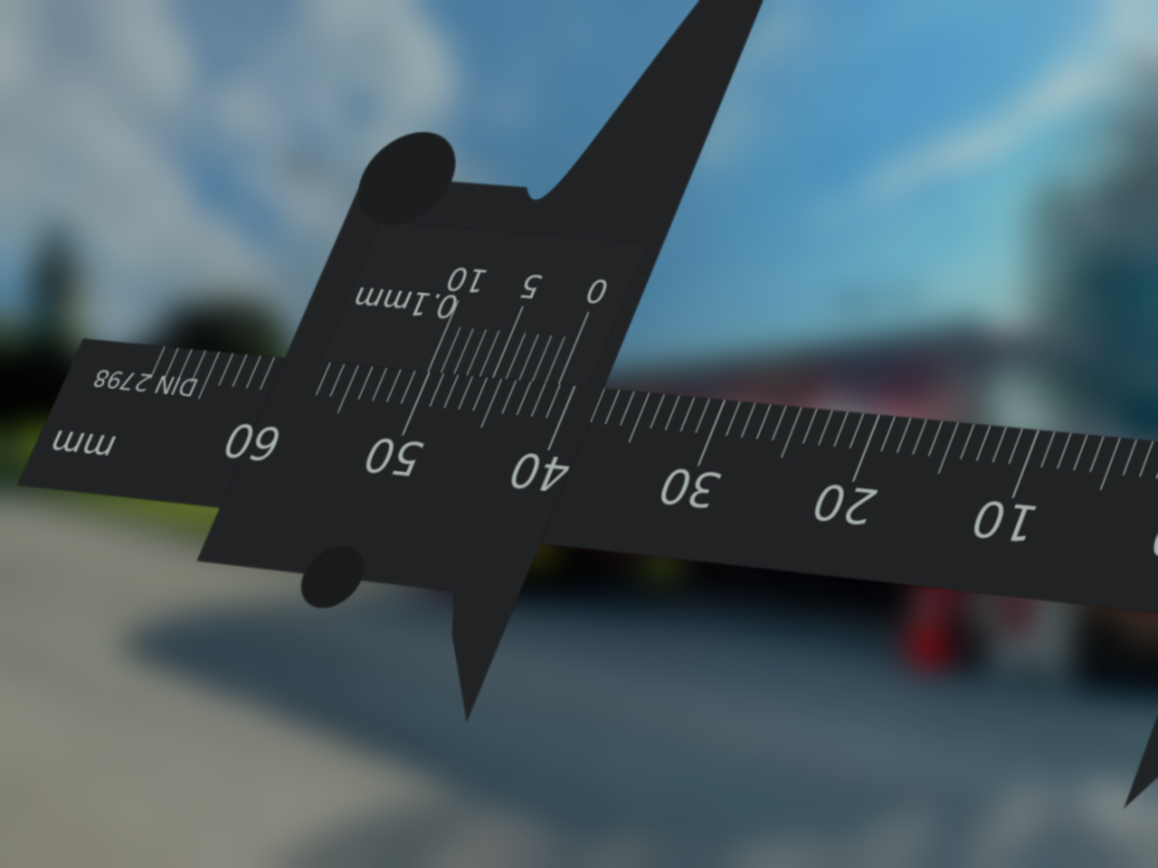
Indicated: 41.1
